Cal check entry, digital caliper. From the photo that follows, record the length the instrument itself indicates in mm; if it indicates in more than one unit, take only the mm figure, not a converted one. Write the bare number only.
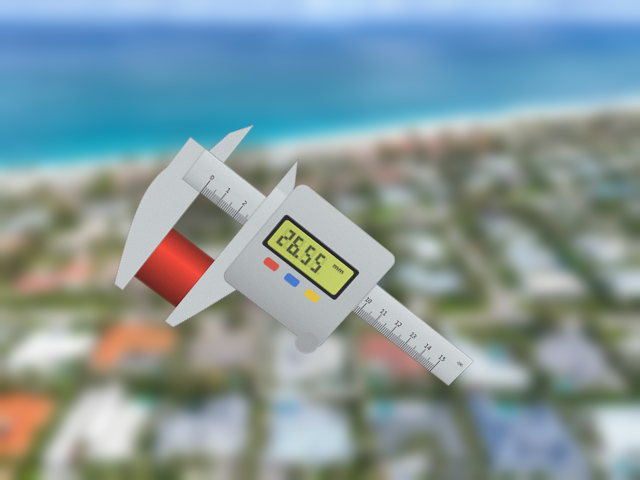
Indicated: 26.55
